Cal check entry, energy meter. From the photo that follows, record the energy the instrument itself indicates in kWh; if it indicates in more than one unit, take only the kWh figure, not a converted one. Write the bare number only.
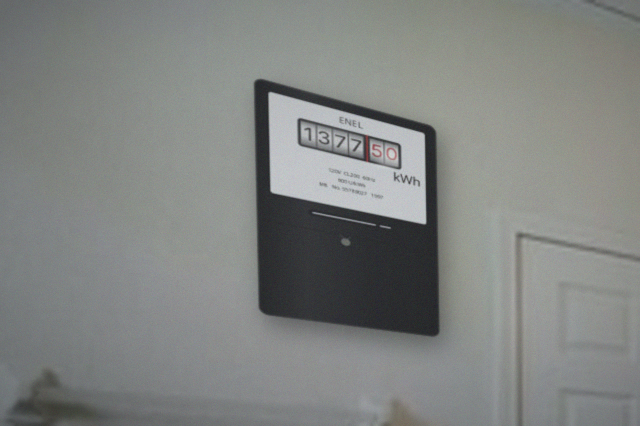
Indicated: 1377.50
